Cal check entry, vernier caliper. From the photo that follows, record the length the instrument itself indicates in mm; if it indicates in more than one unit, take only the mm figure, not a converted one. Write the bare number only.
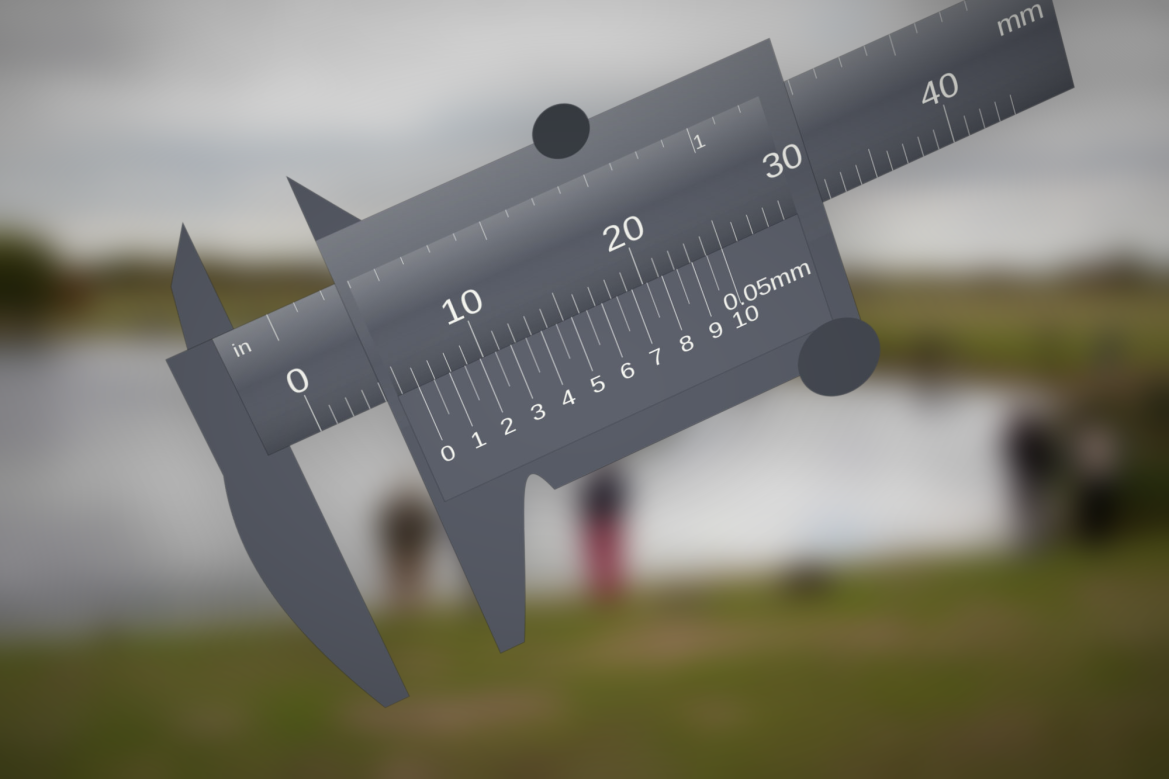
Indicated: 6.0
